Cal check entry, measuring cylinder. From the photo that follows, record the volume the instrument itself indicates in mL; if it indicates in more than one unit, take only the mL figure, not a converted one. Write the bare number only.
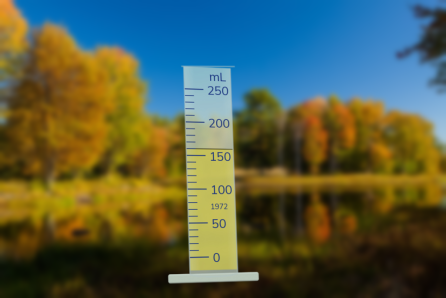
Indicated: 160
